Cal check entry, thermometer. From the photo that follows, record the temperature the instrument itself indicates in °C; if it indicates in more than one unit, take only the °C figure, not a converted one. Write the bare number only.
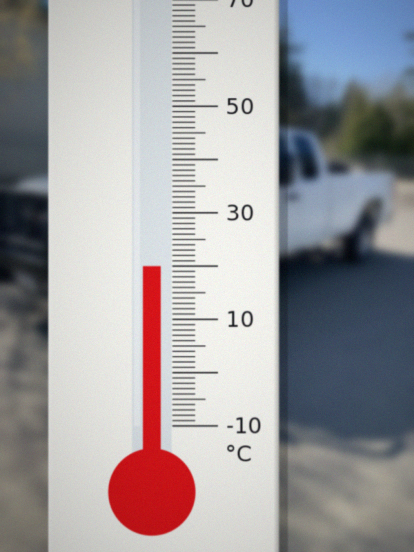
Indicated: 20
